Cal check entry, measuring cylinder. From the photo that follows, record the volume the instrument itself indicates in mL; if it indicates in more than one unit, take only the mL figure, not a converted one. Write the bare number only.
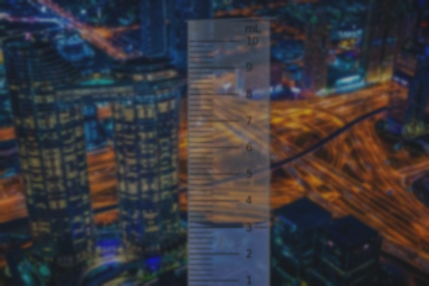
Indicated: 3
